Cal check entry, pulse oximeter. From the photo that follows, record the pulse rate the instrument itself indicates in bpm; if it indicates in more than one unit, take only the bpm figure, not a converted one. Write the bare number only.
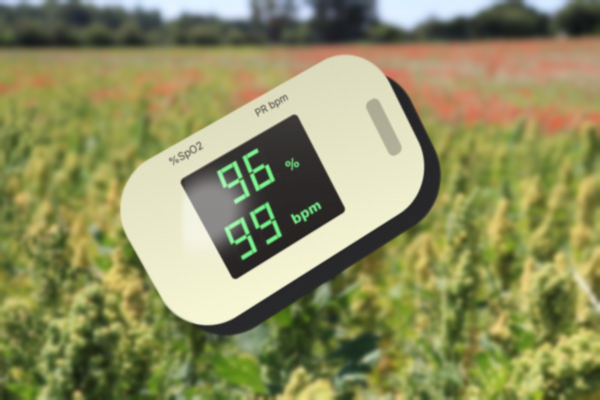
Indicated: 99
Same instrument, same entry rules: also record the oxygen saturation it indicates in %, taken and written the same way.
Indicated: 96
